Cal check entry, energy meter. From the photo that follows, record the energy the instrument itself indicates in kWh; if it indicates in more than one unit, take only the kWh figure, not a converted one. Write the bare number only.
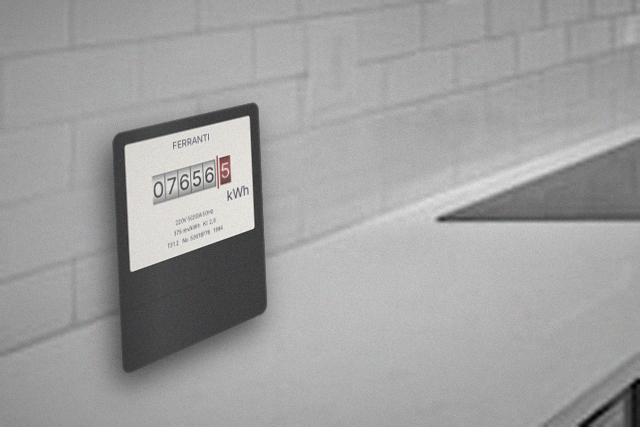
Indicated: 7656.5
